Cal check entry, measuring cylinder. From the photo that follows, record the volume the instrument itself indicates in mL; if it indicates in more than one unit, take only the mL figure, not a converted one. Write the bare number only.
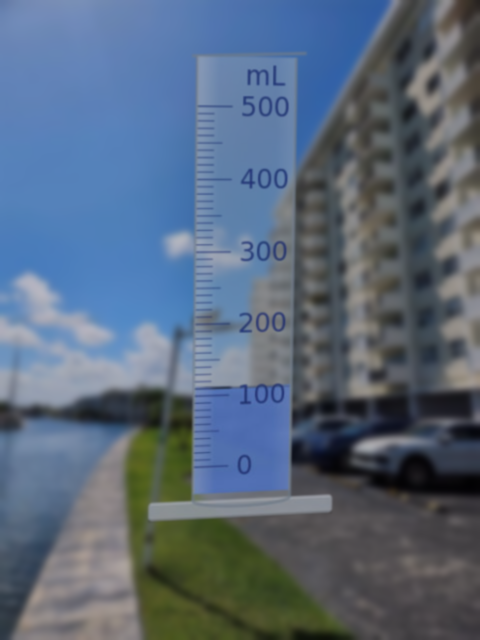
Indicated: 110
